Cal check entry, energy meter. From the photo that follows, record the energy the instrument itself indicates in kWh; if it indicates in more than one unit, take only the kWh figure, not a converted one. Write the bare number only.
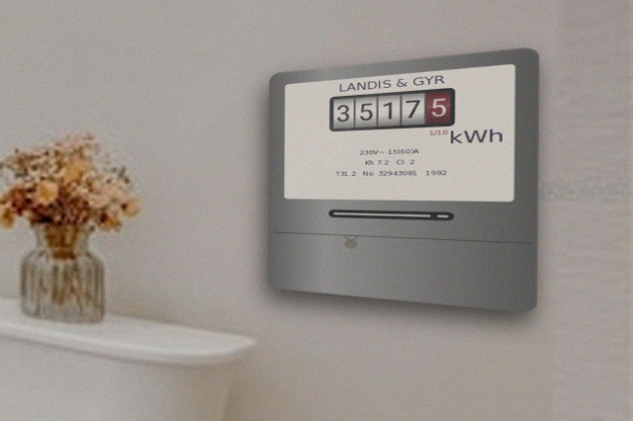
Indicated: 3517.5
